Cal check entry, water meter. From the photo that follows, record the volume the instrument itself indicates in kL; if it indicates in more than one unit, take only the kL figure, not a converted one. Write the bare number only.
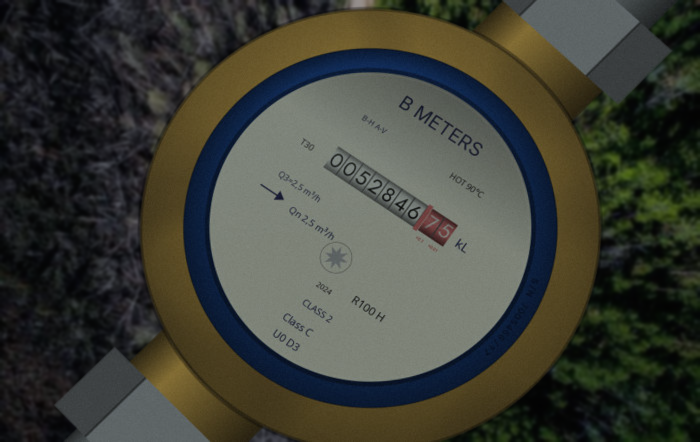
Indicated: 52846.75
